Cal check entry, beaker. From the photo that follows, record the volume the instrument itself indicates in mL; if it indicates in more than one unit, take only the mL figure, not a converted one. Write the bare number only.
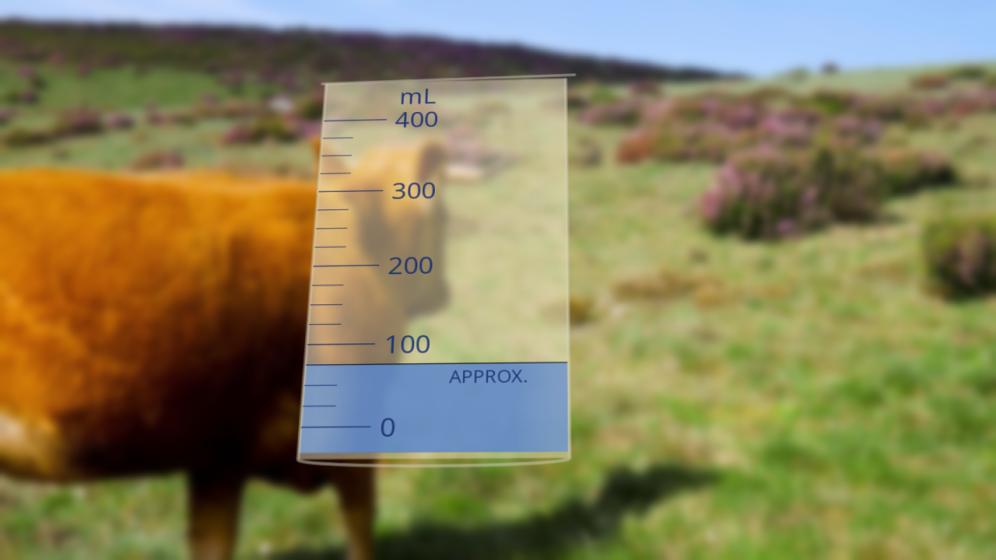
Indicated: 75
